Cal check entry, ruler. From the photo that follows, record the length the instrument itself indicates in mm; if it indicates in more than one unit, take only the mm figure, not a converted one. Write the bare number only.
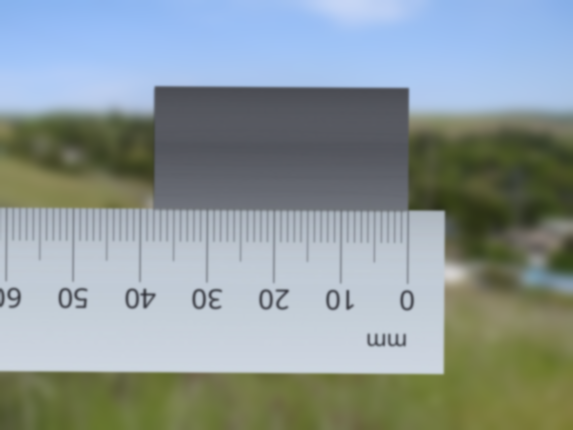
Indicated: 38
